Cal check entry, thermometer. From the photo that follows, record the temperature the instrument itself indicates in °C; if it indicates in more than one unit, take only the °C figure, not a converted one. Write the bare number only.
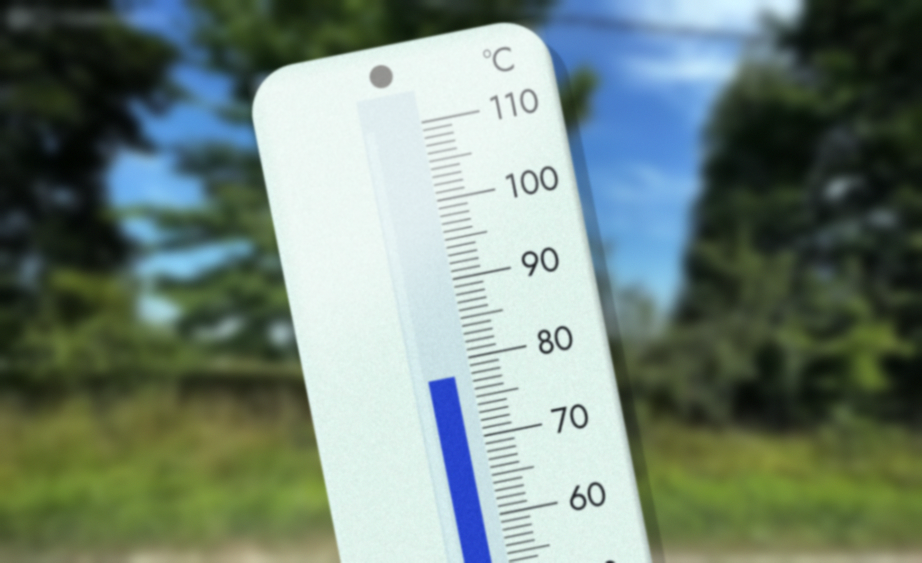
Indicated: 78
